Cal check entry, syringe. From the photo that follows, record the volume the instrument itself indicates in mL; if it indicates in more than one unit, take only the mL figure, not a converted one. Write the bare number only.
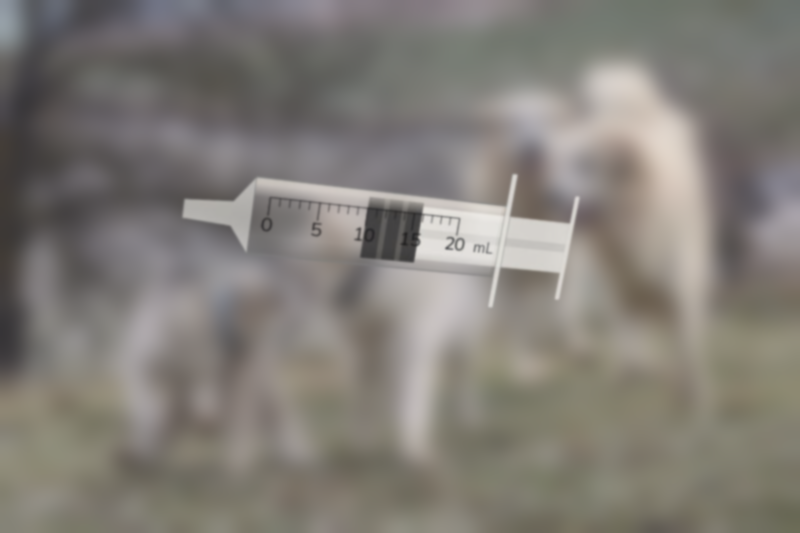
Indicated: 10
